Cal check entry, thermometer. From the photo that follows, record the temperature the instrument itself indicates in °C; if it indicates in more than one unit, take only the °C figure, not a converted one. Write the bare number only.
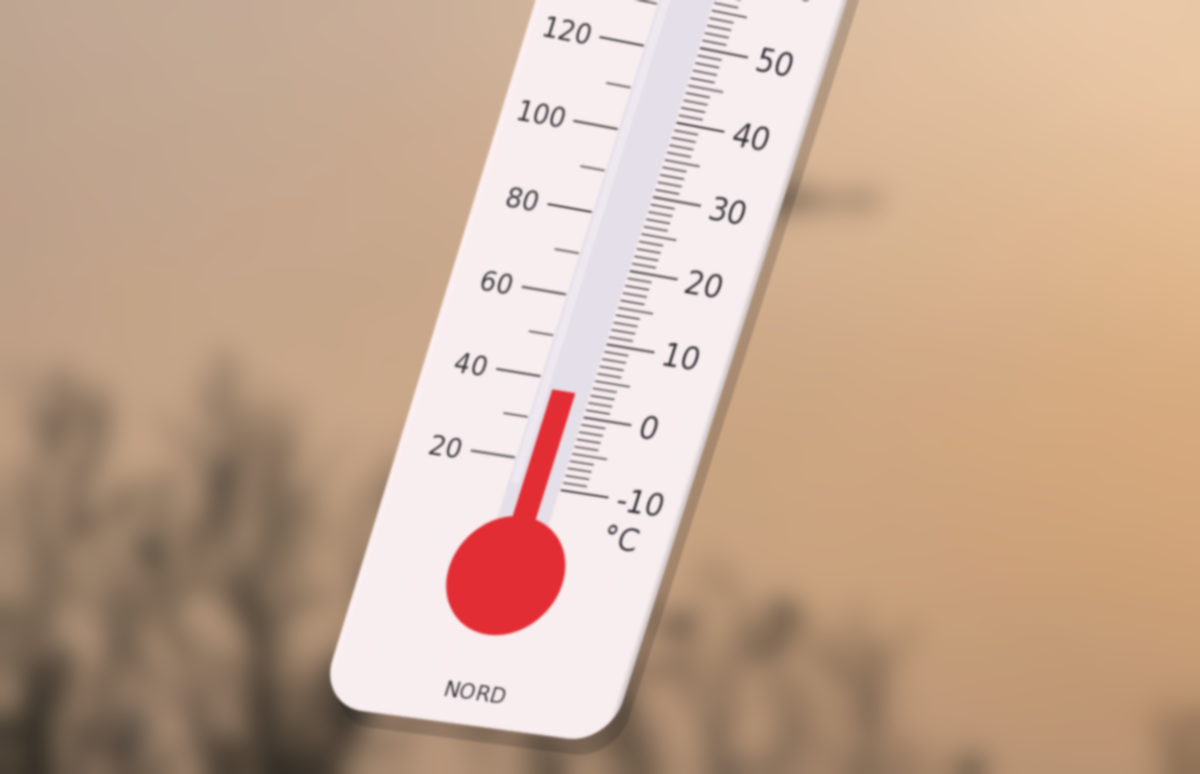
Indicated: 3
